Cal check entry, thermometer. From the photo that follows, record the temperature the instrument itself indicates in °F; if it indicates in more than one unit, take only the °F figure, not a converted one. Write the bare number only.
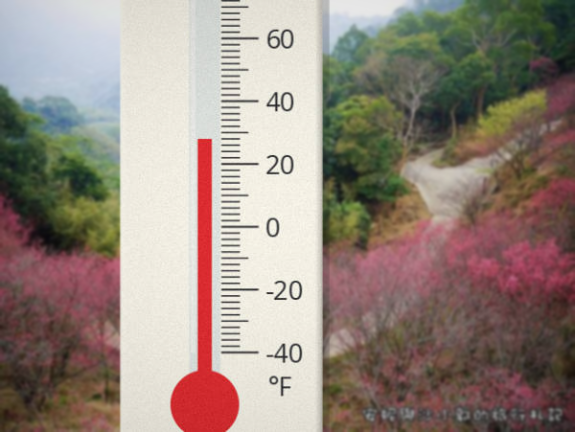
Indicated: 28
